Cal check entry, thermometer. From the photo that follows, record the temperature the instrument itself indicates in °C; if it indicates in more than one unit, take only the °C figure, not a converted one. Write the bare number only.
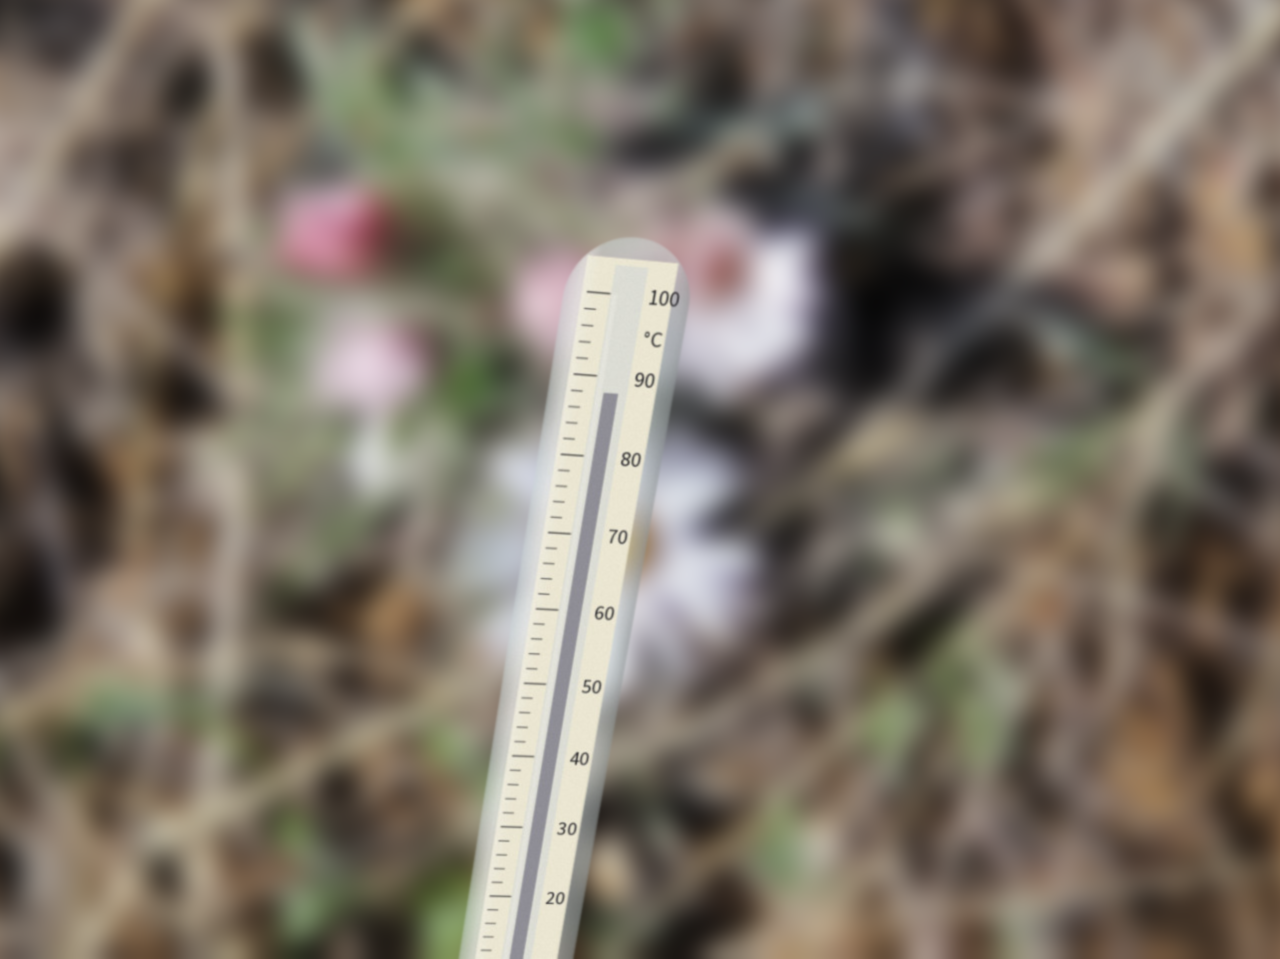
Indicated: 88
